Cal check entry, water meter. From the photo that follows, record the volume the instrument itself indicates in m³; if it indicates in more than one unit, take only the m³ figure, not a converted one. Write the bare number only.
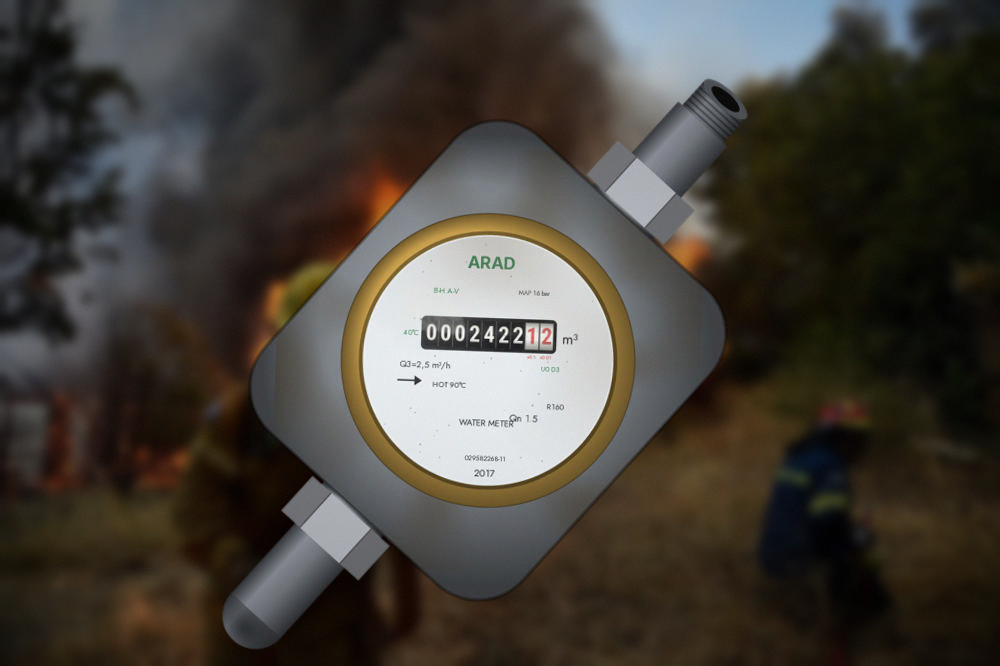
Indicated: 2422.12
